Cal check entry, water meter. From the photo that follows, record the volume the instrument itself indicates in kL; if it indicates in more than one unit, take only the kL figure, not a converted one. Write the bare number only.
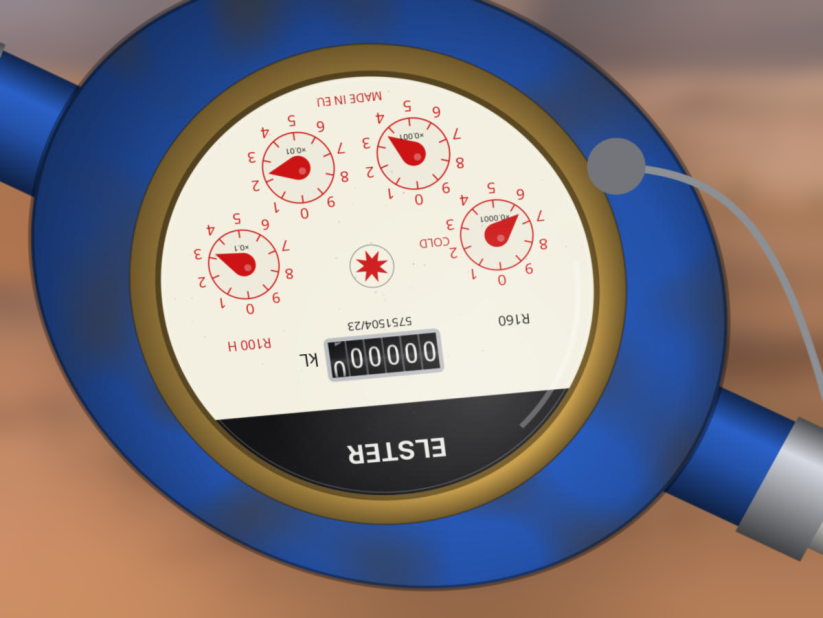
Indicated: 0.3236
